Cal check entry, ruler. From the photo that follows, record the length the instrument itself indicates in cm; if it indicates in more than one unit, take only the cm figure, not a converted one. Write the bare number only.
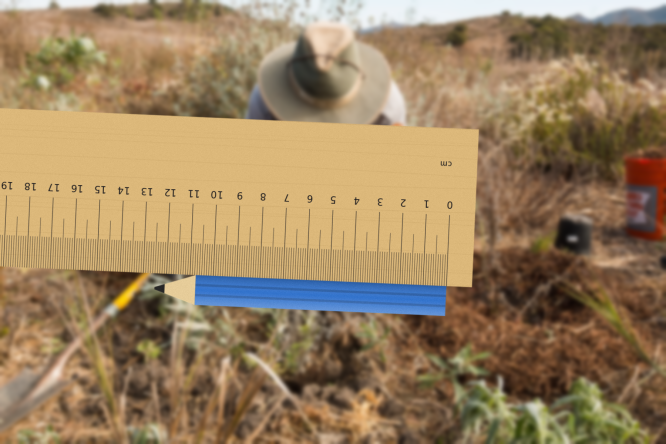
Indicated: 12.5
